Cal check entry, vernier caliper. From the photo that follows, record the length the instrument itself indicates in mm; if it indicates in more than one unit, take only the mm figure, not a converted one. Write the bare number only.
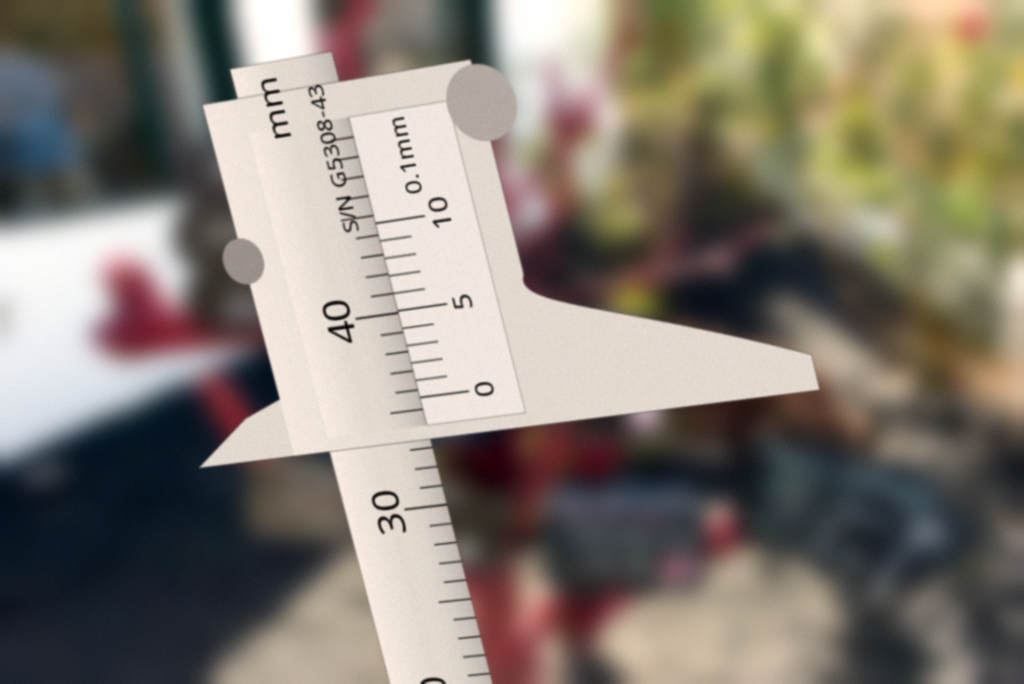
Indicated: 35.6
